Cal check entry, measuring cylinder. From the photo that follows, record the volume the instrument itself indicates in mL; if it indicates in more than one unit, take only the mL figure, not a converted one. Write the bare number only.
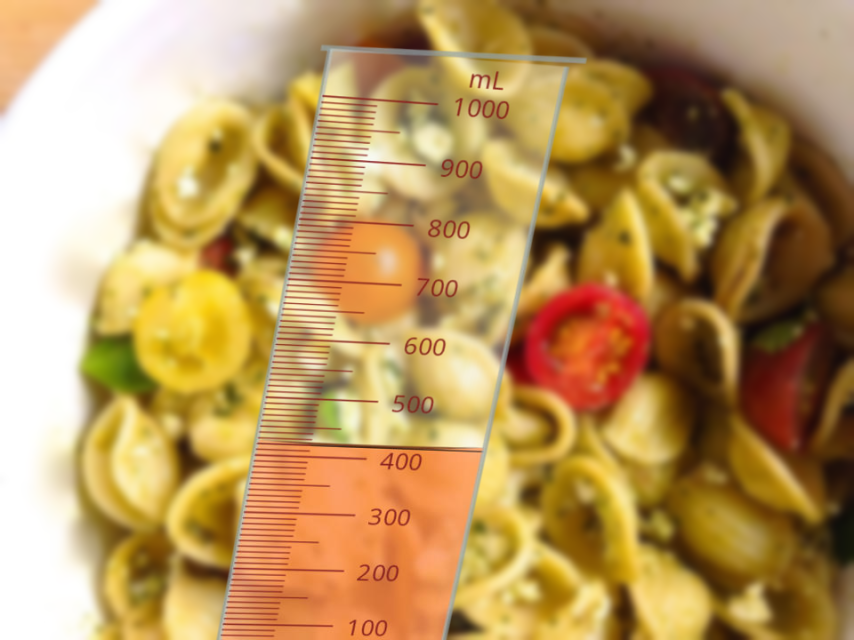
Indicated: 420
